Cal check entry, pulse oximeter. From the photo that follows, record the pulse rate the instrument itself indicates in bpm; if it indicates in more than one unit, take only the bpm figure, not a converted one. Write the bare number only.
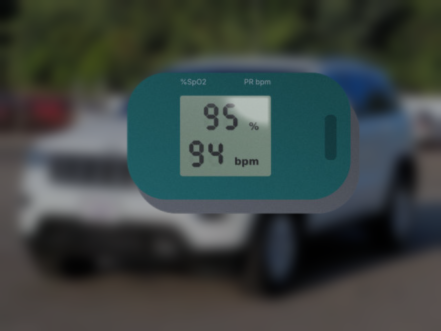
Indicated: 94
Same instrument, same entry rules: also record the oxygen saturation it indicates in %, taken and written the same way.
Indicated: 95
